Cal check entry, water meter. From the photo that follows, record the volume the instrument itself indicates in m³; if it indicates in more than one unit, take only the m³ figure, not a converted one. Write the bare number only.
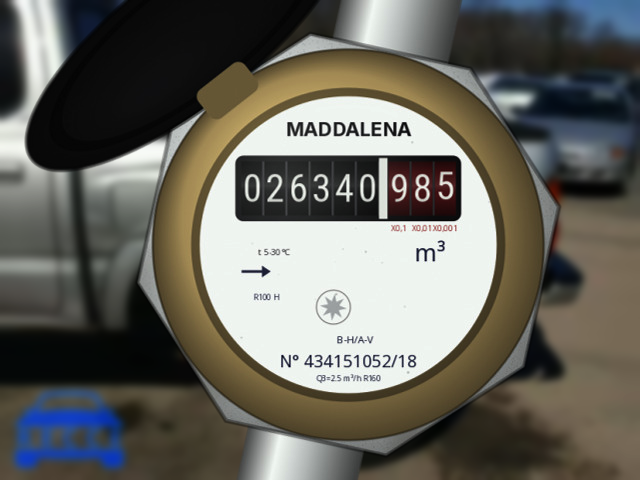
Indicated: 26340.985
